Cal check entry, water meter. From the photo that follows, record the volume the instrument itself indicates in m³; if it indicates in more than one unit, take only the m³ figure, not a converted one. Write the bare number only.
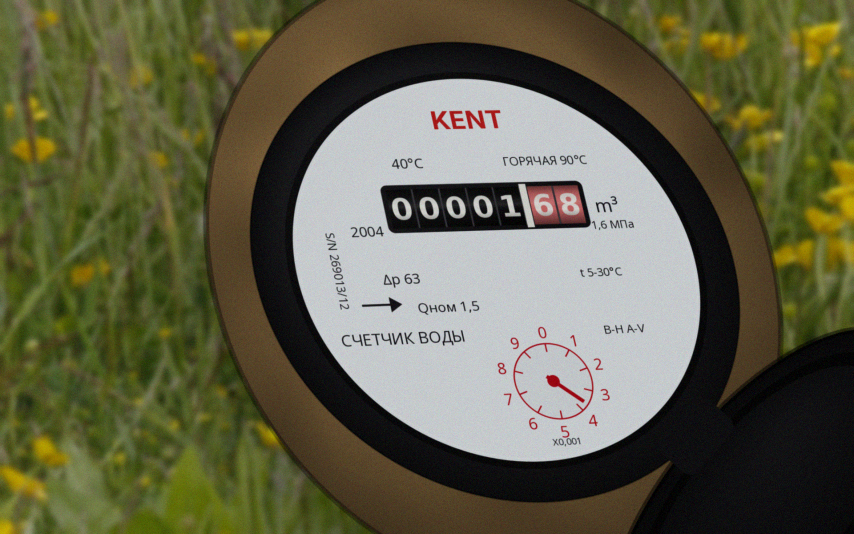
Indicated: 1.683
